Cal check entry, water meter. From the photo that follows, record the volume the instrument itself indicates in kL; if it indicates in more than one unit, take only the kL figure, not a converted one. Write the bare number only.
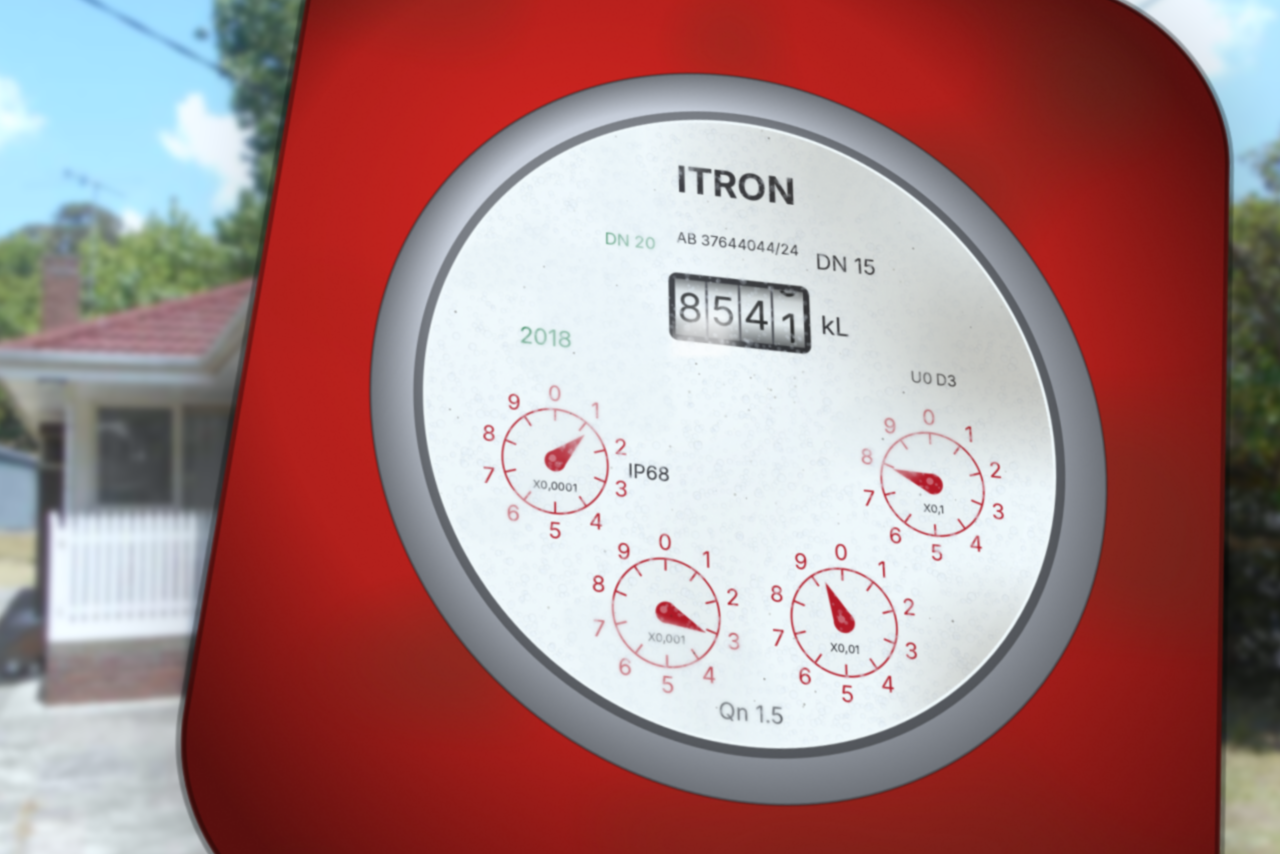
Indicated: 8540.7931
